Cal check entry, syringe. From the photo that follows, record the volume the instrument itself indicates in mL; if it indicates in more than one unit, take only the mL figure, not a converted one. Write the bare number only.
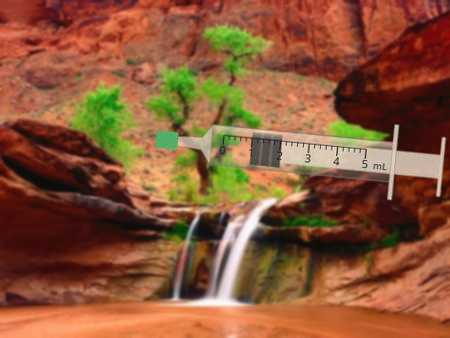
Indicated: 1
